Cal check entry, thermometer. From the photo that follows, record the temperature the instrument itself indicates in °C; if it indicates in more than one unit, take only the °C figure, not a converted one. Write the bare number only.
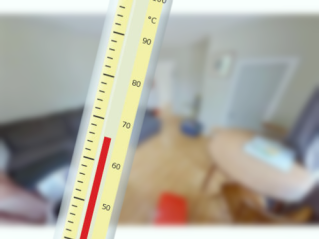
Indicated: 66
